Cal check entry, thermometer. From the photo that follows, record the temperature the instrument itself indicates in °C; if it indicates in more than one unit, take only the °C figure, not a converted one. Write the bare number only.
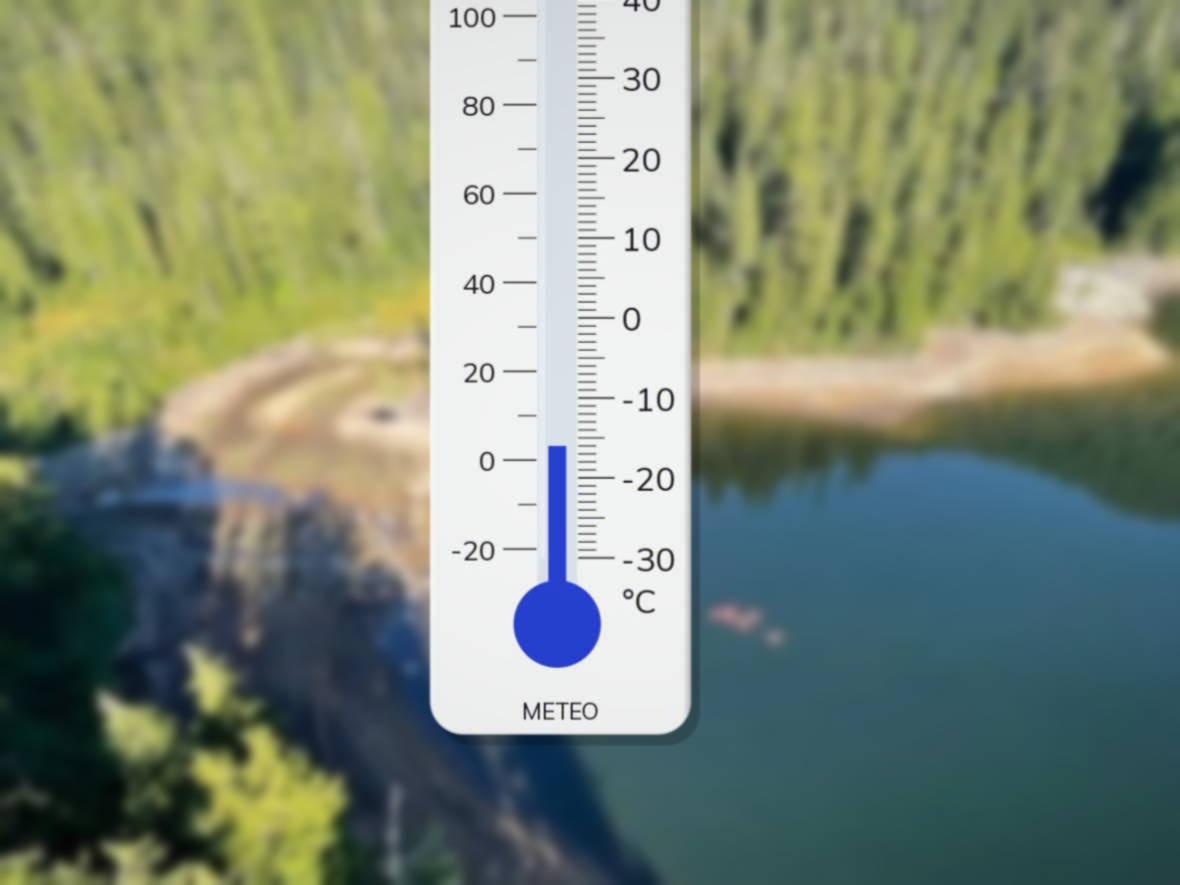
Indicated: -16
